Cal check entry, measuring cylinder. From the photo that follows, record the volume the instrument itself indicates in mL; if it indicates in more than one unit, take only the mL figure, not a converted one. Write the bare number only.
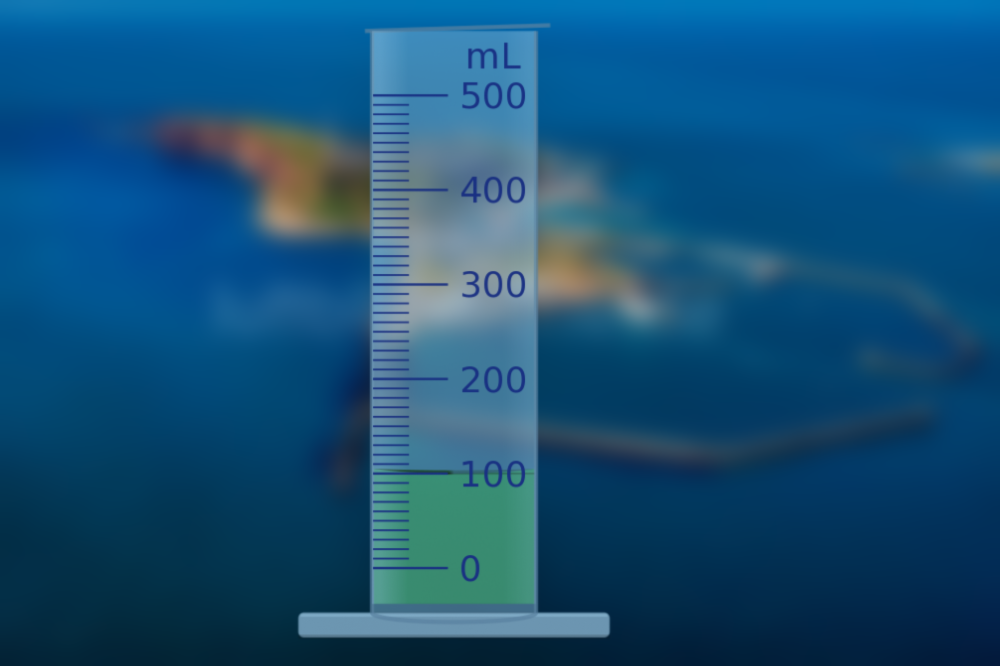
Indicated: 100
